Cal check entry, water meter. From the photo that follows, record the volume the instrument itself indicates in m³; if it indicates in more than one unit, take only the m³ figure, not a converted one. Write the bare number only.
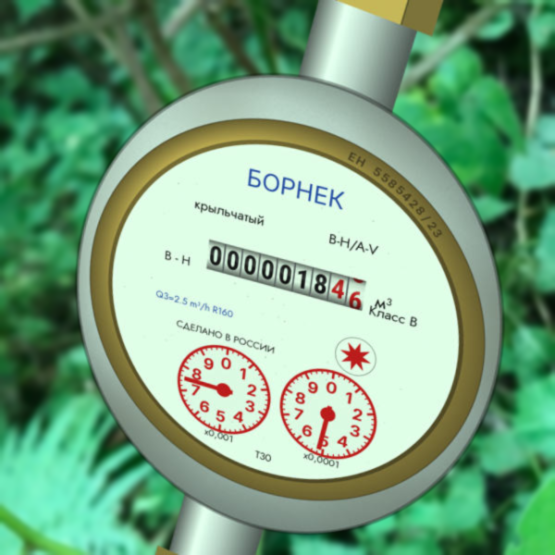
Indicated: 18.4575
